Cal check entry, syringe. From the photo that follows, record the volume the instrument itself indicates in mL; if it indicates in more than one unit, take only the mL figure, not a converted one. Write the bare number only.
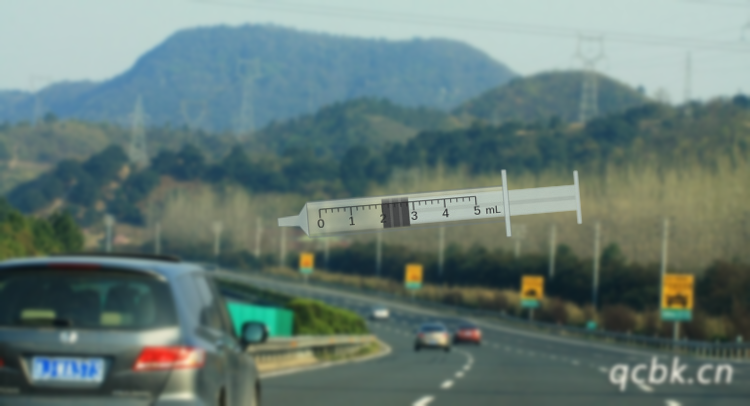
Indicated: 2
